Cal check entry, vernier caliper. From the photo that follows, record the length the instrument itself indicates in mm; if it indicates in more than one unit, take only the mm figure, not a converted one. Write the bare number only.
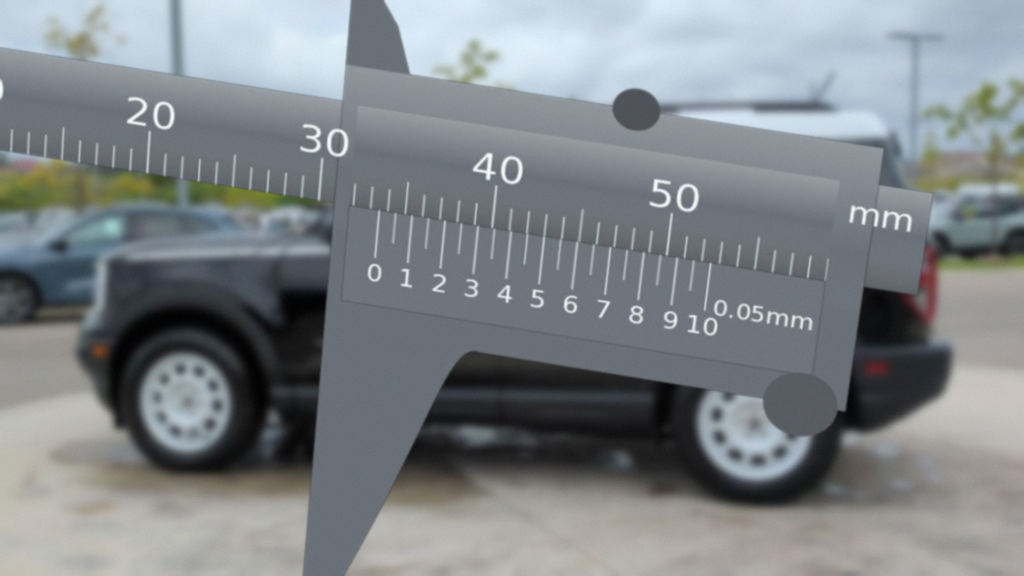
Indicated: 33.5
